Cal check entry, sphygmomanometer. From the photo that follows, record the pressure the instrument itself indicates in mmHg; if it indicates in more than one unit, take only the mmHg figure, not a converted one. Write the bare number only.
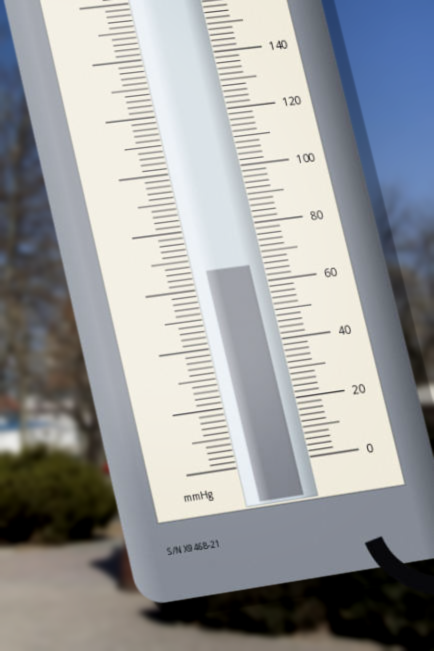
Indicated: 66
